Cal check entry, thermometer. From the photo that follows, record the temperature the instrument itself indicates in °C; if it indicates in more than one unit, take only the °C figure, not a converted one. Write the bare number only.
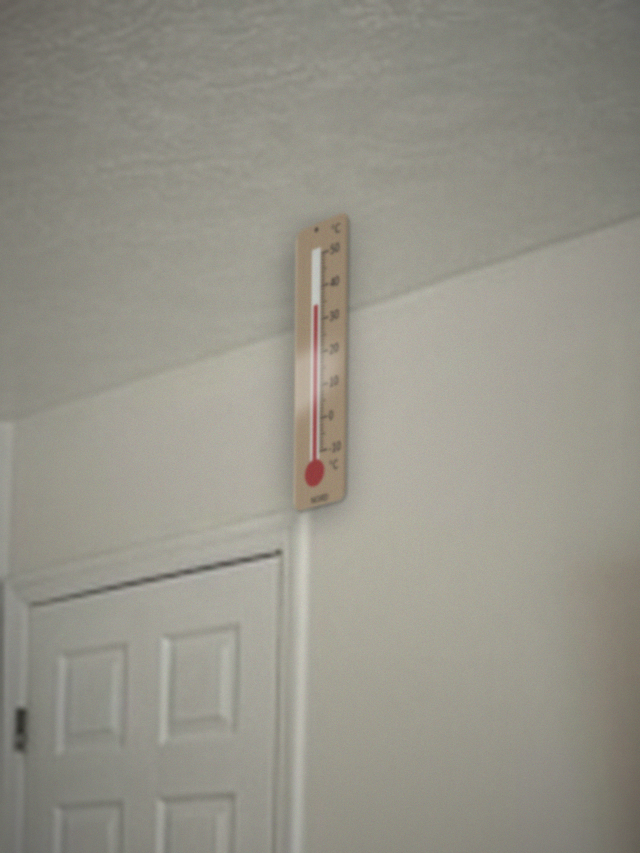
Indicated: 35
